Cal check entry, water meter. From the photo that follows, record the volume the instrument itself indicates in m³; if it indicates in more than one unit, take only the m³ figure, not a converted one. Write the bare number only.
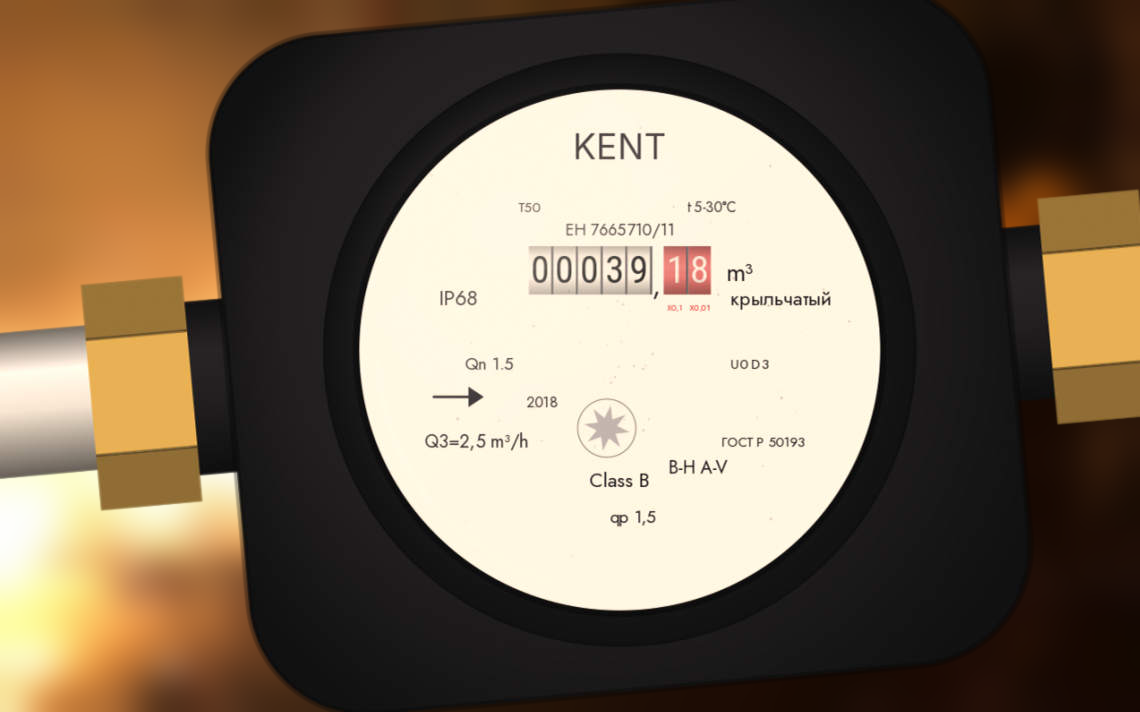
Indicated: 39.18
